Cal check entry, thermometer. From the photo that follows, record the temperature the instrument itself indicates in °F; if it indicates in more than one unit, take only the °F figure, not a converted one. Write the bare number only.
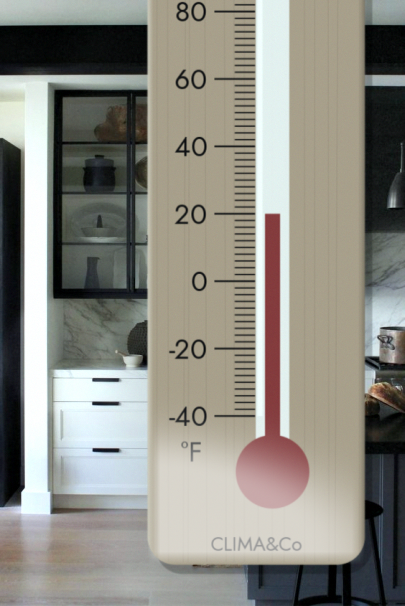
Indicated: 20
